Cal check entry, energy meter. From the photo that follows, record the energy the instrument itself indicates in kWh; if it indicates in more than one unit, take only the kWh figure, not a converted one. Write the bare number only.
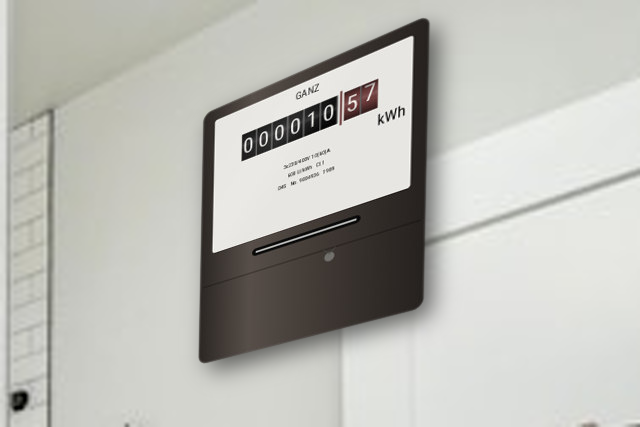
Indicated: 10.57
